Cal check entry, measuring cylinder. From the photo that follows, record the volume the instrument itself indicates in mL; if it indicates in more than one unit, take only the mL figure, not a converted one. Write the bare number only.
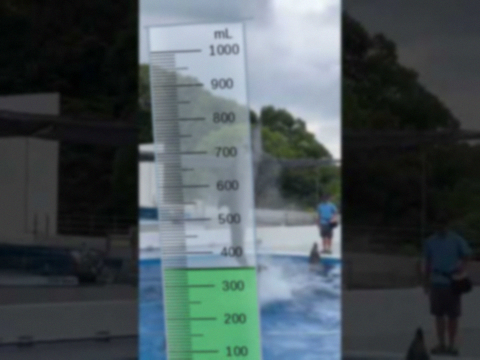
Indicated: 350
